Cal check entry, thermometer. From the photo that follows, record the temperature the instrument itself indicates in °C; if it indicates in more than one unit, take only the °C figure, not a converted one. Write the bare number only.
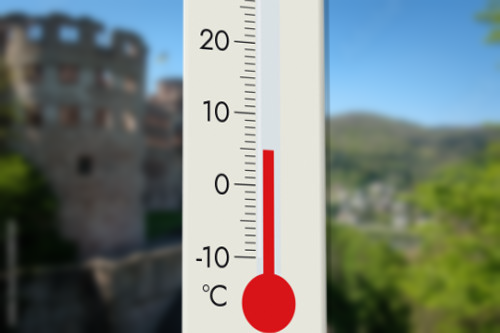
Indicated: 5
